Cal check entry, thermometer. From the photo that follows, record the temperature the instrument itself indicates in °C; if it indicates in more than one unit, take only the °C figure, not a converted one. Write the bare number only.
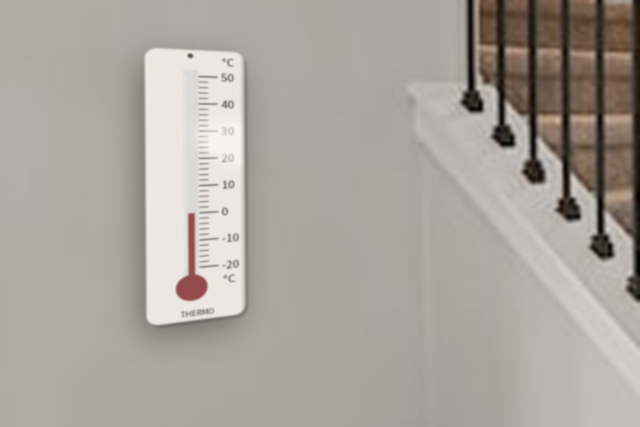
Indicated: 0
